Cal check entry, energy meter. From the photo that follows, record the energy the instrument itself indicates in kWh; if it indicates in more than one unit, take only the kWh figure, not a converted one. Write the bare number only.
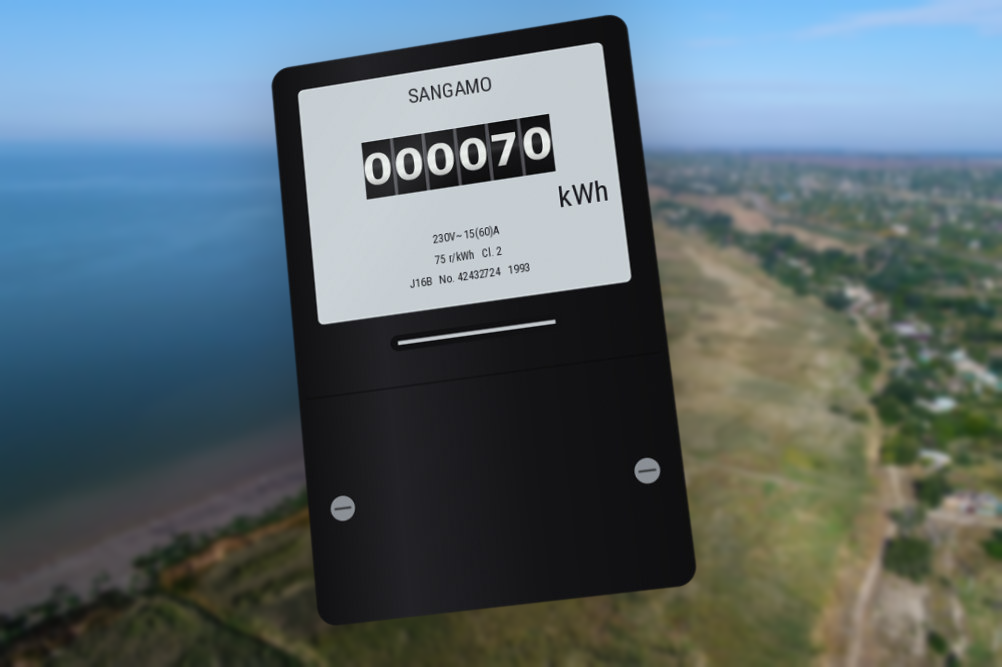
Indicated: 70
